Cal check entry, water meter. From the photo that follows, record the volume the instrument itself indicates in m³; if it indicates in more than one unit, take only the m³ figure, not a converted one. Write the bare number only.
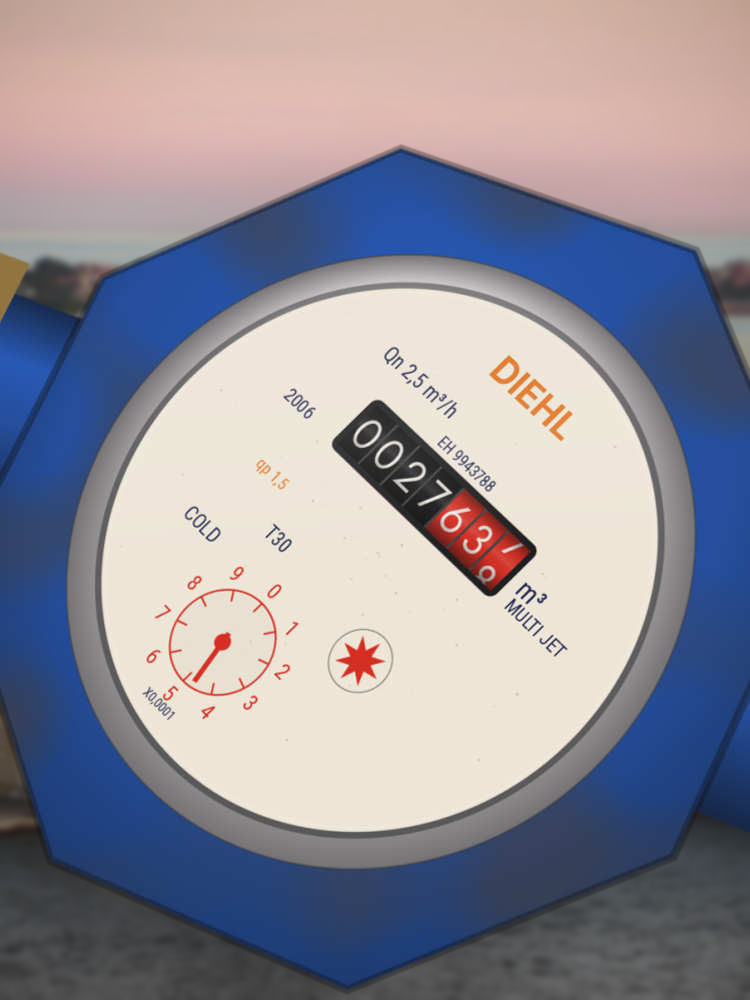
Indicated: 27.6374
